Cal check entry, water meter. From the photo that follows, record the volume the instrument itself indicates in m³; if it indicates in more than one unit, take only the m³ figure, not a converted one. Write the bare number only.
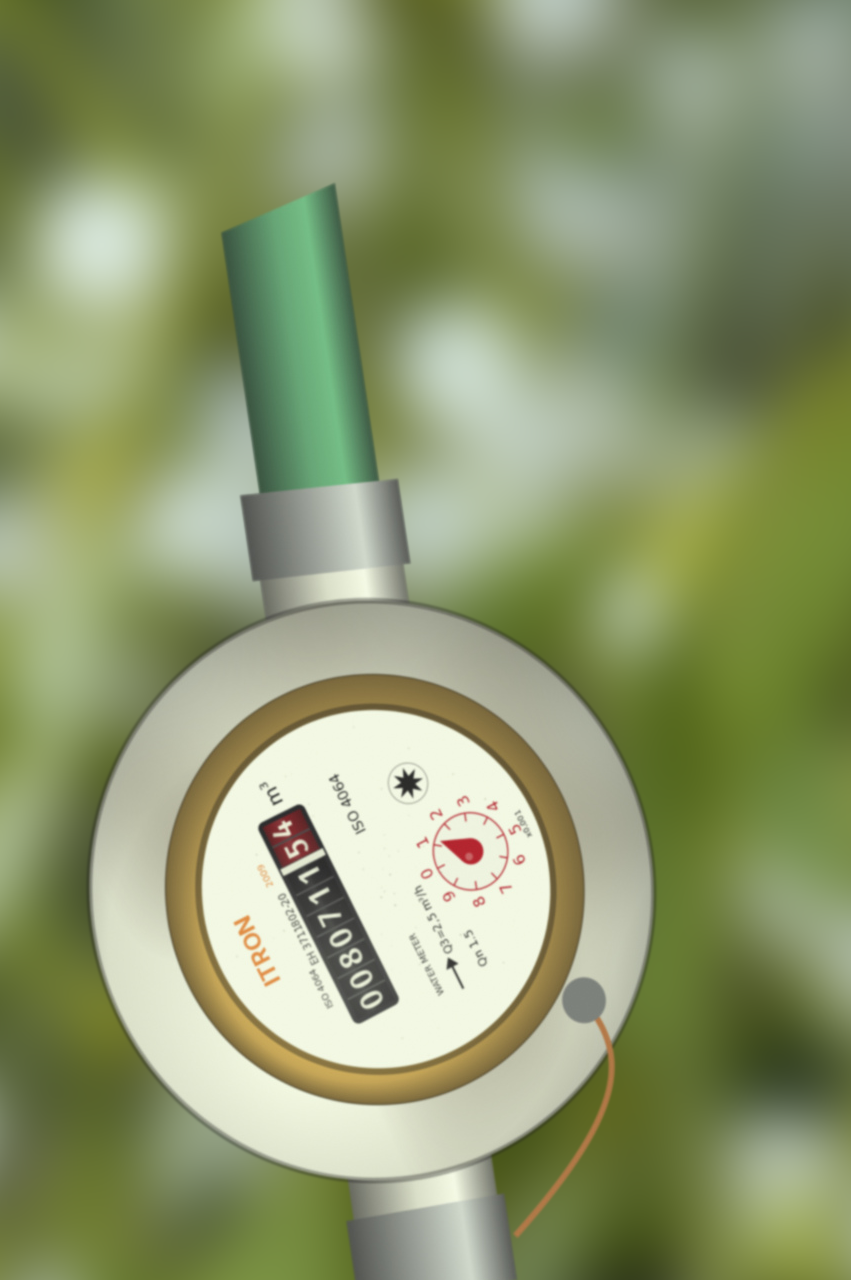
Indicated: 80711.541
